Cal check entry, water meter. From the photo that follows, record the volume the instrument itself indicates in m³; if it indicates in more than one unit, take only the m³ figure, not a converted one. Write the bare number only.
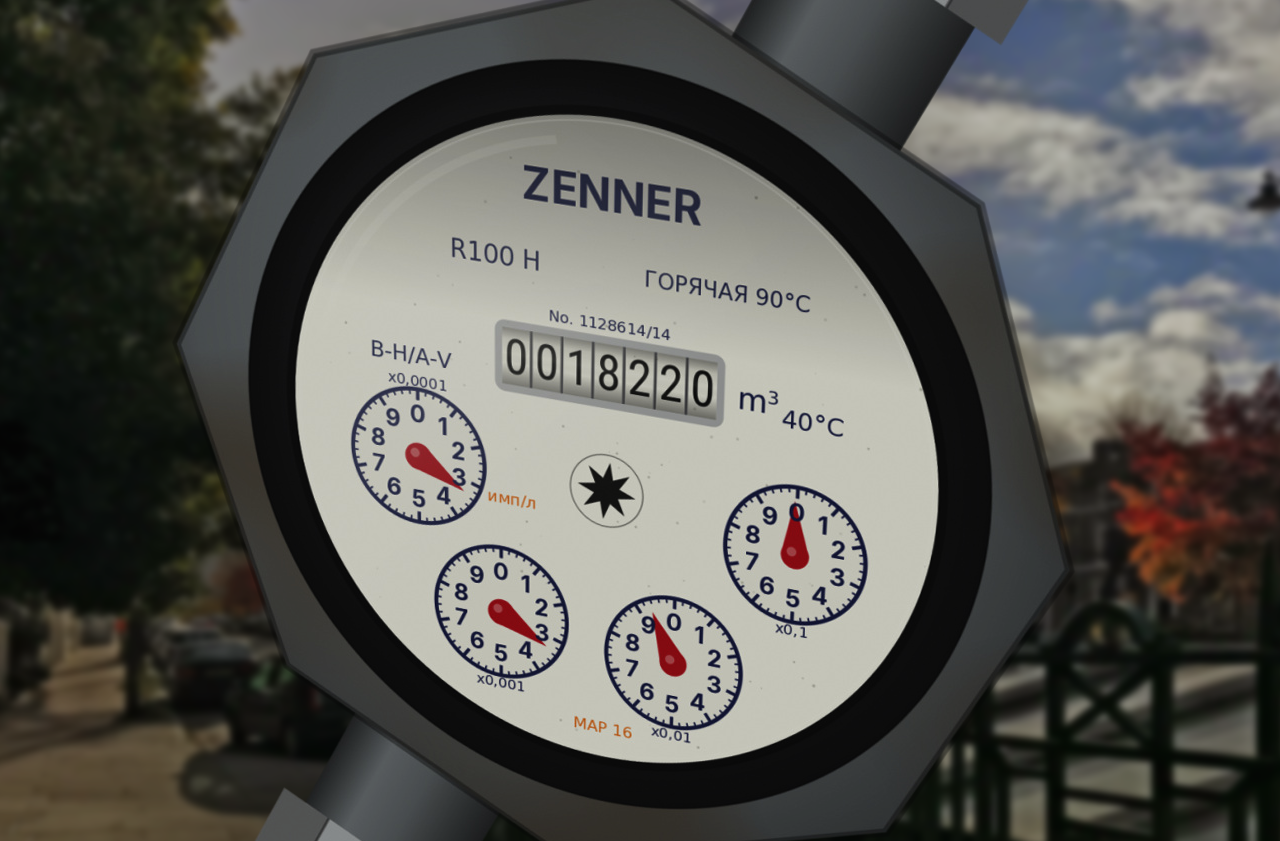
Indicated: 18219.9933
